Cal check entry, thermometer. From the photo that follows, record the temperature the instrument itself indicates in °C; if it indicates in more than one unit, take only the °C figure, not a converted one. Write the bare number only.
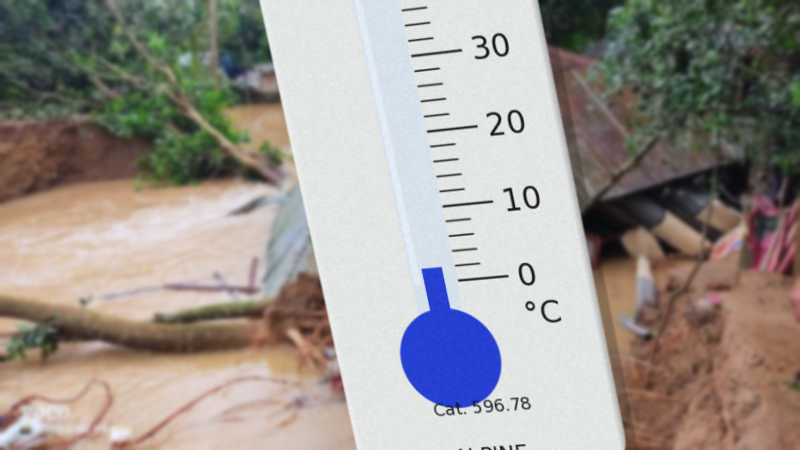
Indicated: 2
